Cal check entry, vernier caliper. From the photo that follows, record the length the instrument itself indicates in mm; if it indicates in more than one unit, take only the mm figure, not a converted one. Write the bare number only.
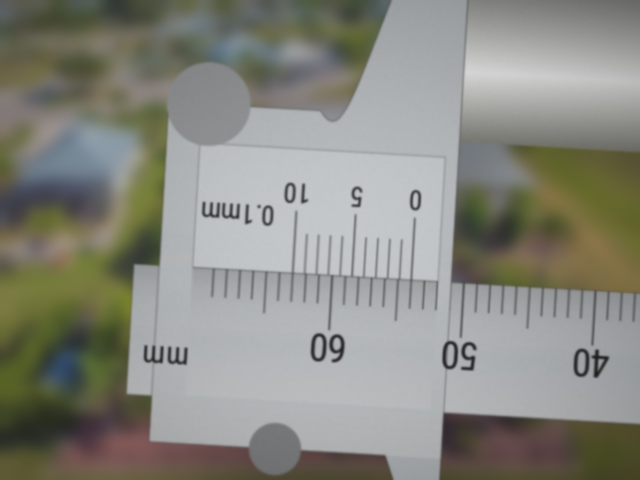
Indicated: 54.0
